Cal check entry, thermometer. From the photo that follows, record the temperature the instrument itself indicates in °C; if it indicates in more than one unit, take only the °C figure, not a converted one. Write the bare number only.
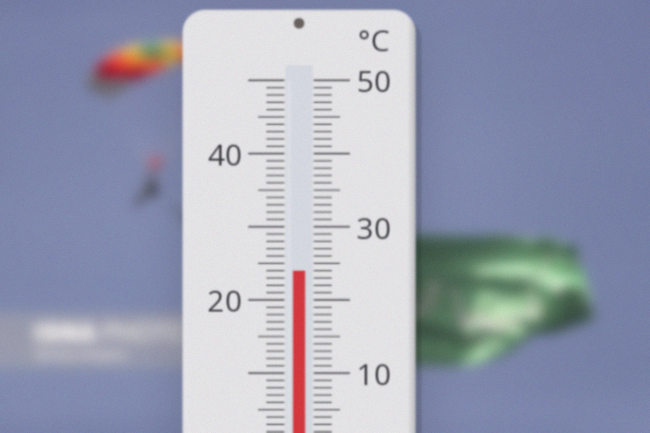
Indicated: 24
